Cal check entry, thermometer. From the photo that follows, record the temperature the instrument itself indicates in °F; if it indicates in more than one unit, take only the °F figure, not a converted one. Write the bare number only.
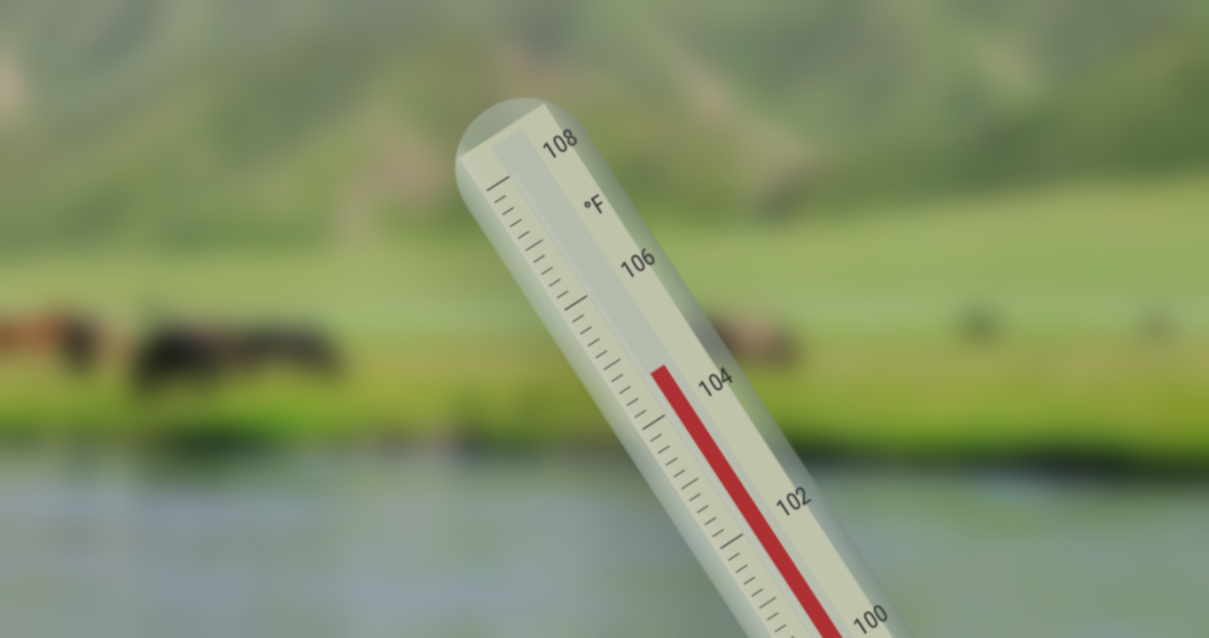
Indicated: 104.6
